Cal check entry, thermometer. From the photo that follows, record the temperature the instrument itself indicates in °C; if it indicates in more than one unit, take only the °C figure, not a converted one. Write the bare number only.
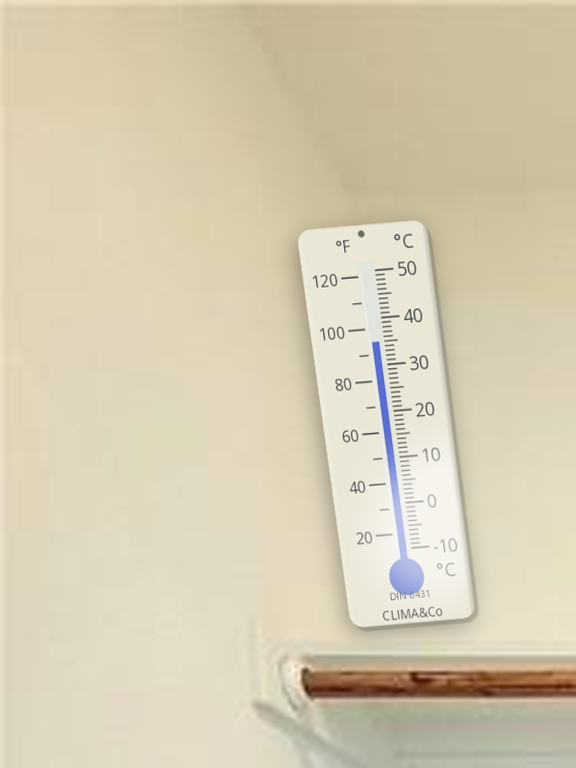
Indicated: 35
